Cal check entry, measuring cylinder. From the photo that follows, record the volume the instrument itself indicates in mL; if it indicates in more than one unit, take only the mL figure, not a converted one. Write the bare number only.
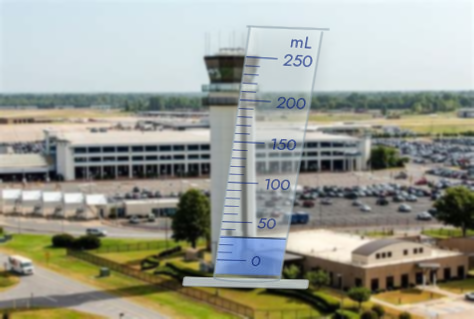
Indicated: 30
